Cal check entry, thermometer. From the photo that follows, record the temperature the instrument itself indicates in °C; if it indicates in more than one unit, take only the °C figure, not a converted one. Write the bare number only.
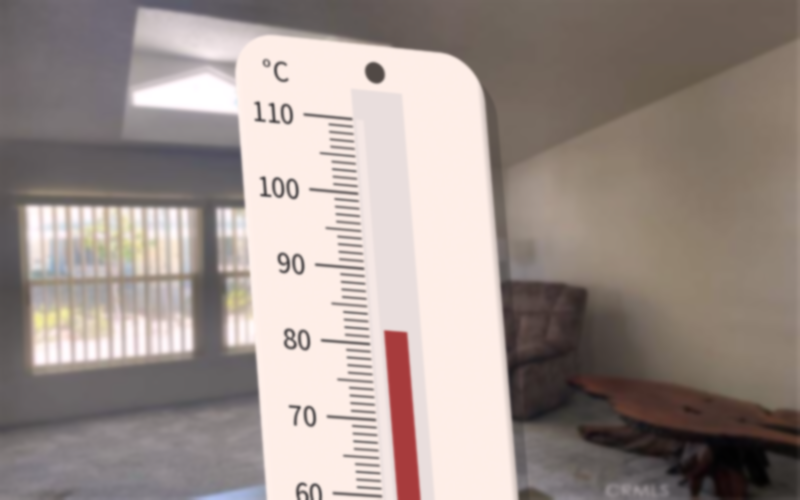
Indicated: 82
